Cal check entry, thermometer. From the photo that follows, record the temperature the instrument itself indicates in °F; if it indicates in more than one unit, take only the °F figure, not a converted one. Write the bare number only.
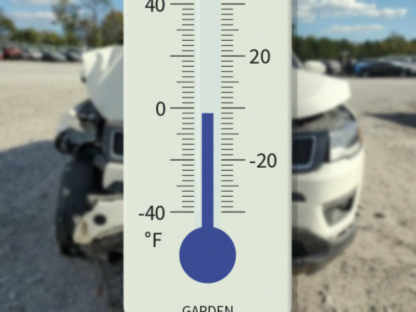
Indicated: -2
